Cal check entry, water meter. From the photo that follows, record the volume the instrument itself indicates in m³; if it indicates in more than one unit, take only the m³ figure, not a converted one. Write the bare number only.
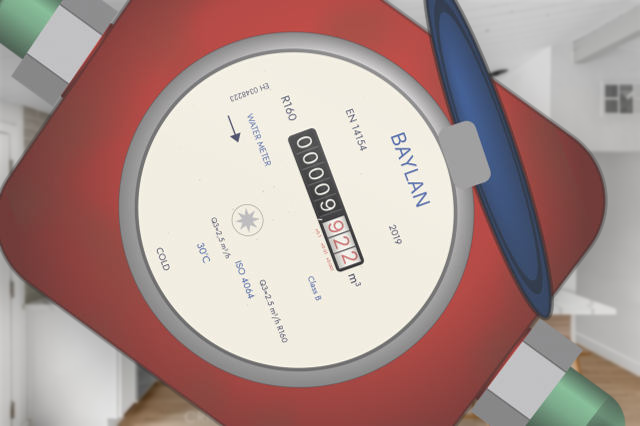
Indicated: 9.922
